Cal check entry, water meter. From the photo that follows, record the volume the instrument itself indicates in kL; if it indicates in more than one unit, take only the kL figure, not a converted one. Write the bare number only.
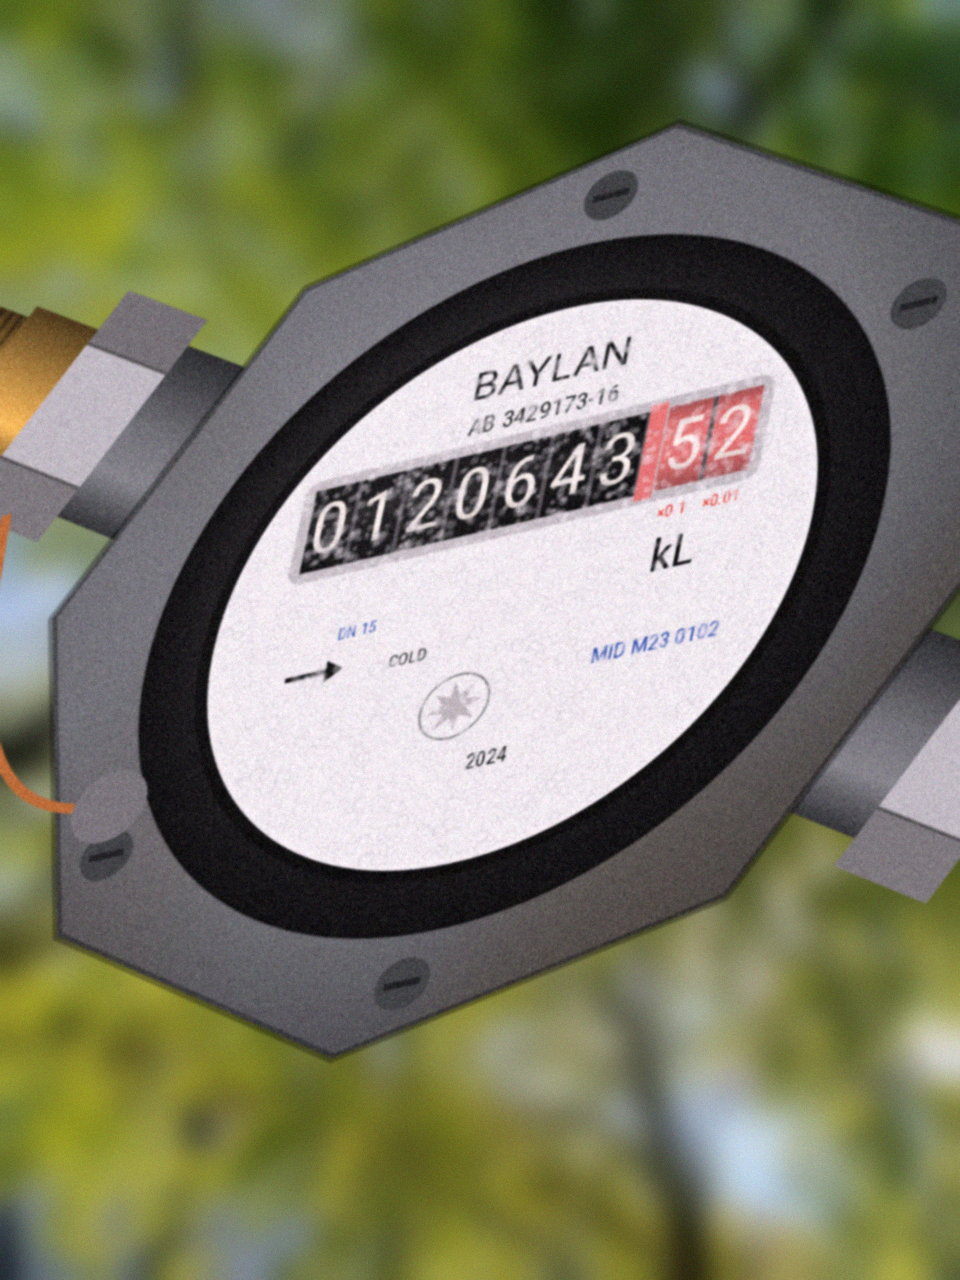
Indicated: 120643.52
